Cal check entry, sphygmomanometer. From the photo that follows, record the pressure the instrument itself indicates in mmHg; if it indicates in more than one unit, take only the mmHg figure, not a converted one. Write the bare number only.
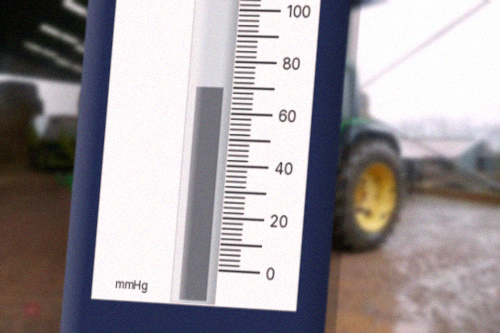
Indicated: 70
